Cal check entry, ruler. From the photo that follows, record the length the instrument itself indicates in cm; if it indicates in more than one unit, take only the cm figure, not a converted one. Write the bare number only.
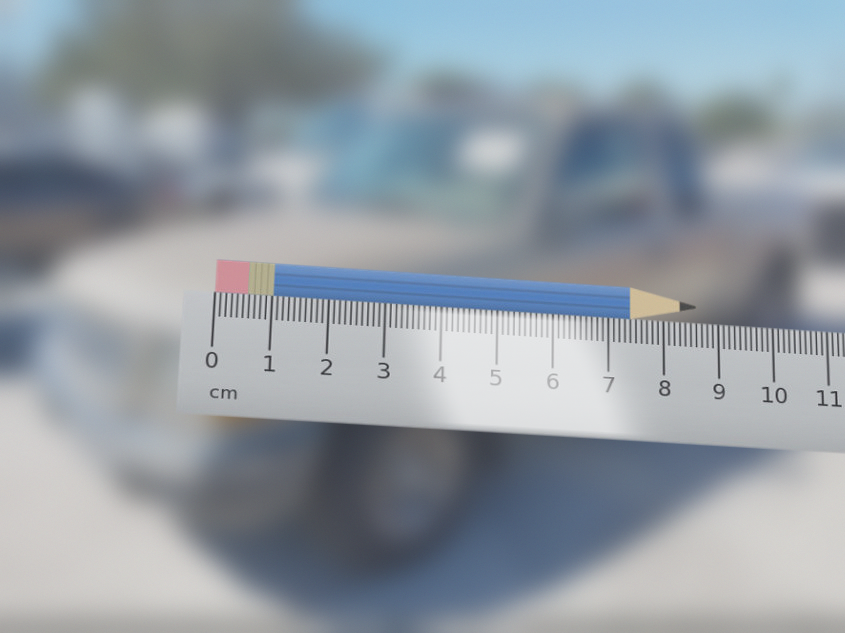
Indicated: 8.6
